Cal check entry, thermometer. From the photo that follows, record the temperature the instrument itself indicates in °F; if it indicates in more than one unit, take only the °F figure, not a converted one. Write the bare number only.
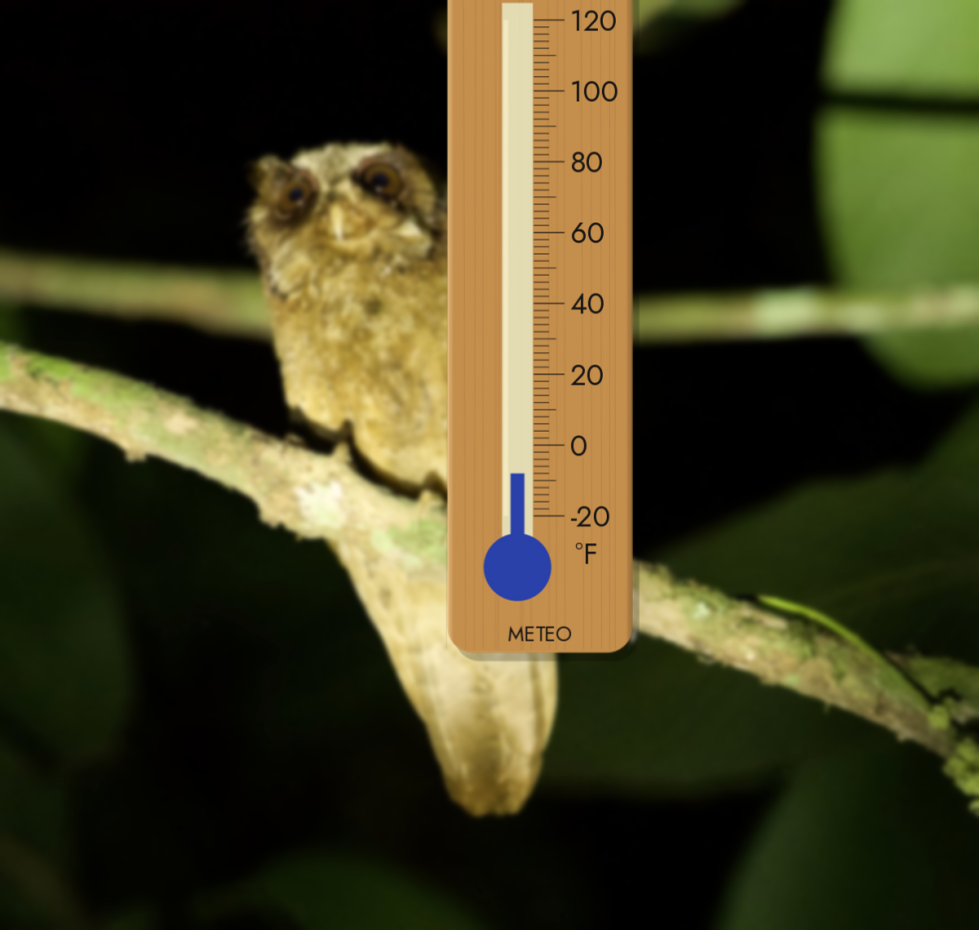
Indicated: -8
